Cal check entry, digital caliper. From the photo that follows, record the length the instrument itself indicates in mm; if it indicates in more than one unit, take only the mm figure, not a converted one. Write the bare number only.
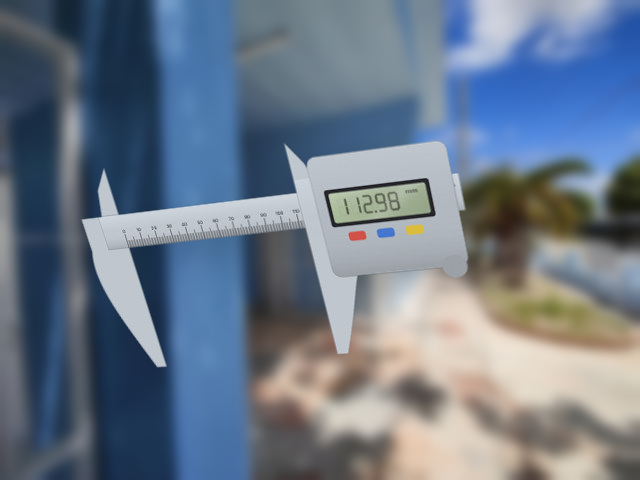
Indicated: 112.98
